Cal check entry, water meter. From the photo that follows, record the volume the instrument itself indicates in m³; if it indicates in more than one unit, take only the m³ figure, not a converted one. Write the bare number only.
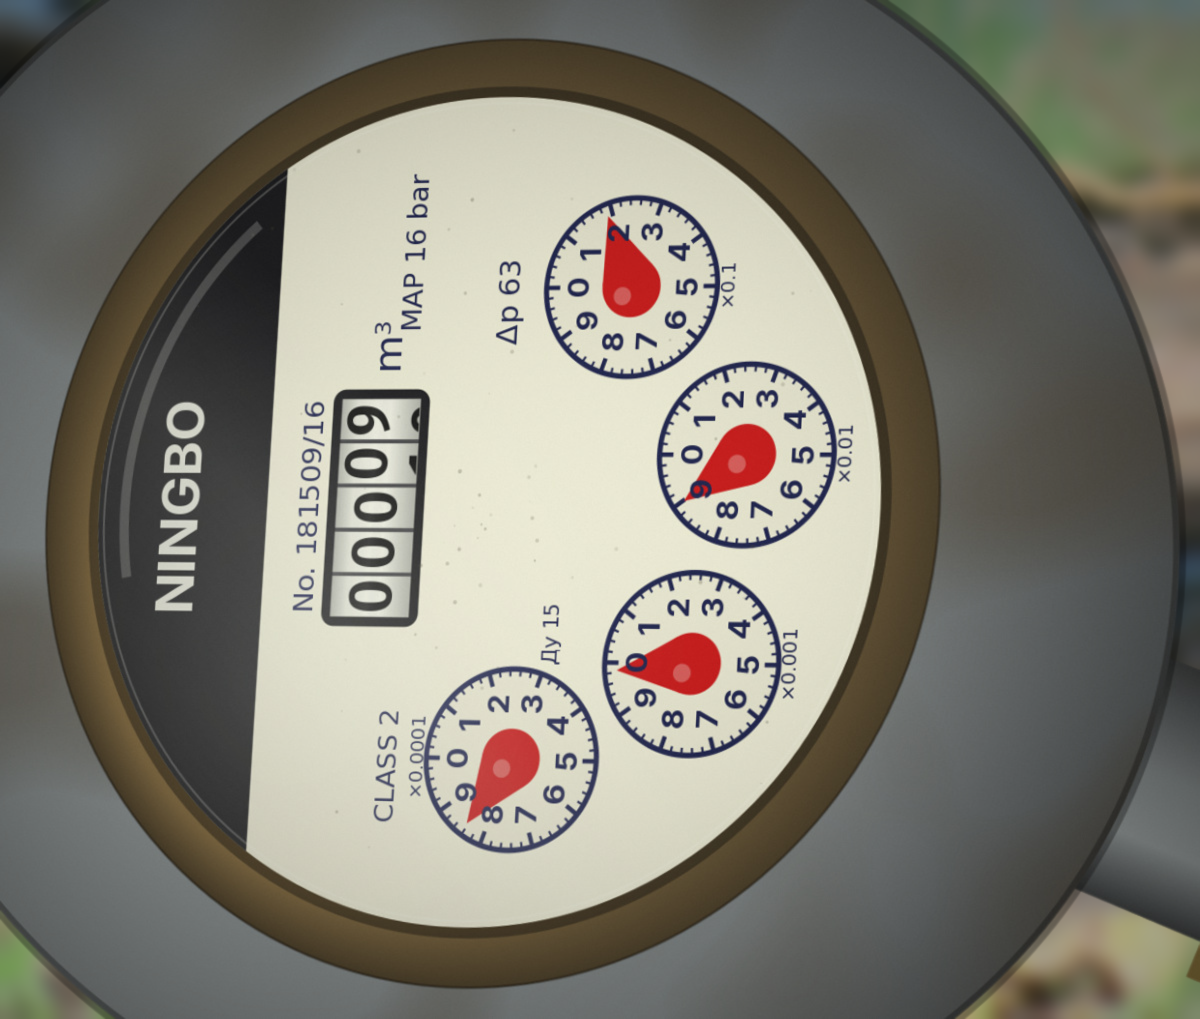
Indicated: 9.1898
